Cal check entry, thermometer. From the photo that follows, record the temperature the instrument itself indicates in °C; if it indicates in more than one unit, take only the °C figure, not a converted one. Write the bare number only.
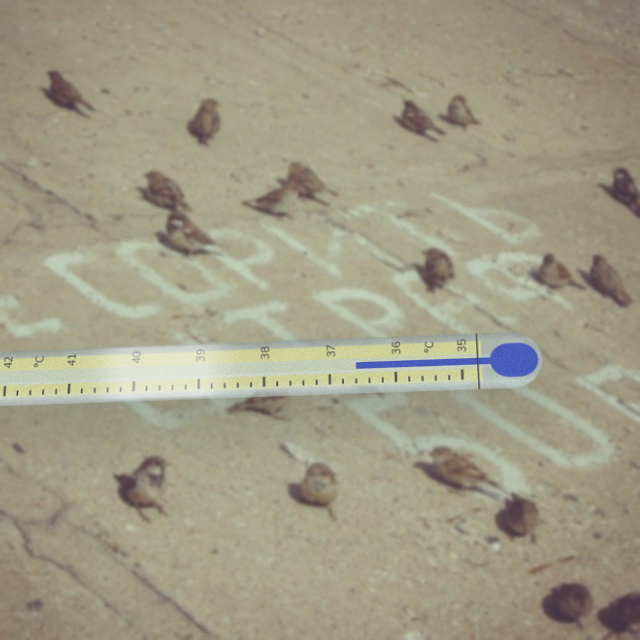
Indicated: 36.6
